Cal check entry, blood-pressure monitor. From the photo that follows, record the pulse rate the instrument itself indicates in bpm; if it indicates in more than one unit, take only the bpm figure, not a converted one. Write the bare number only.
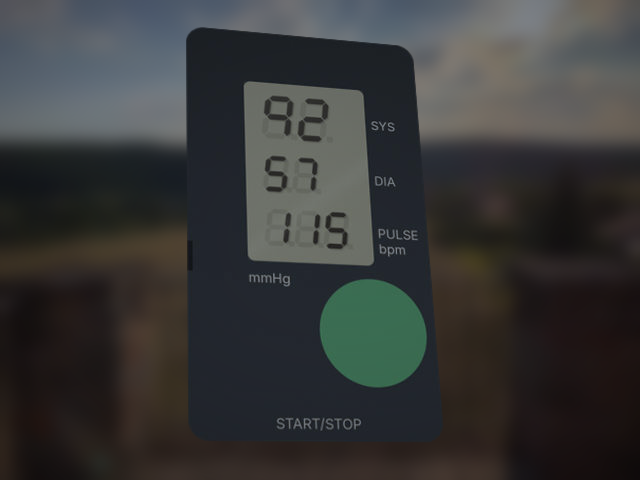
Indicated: 115
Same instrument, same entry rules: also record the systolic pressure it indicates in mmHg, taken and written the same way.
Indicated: 92
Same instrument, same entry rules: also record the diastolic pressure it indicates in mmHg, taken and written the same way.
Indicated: 57
